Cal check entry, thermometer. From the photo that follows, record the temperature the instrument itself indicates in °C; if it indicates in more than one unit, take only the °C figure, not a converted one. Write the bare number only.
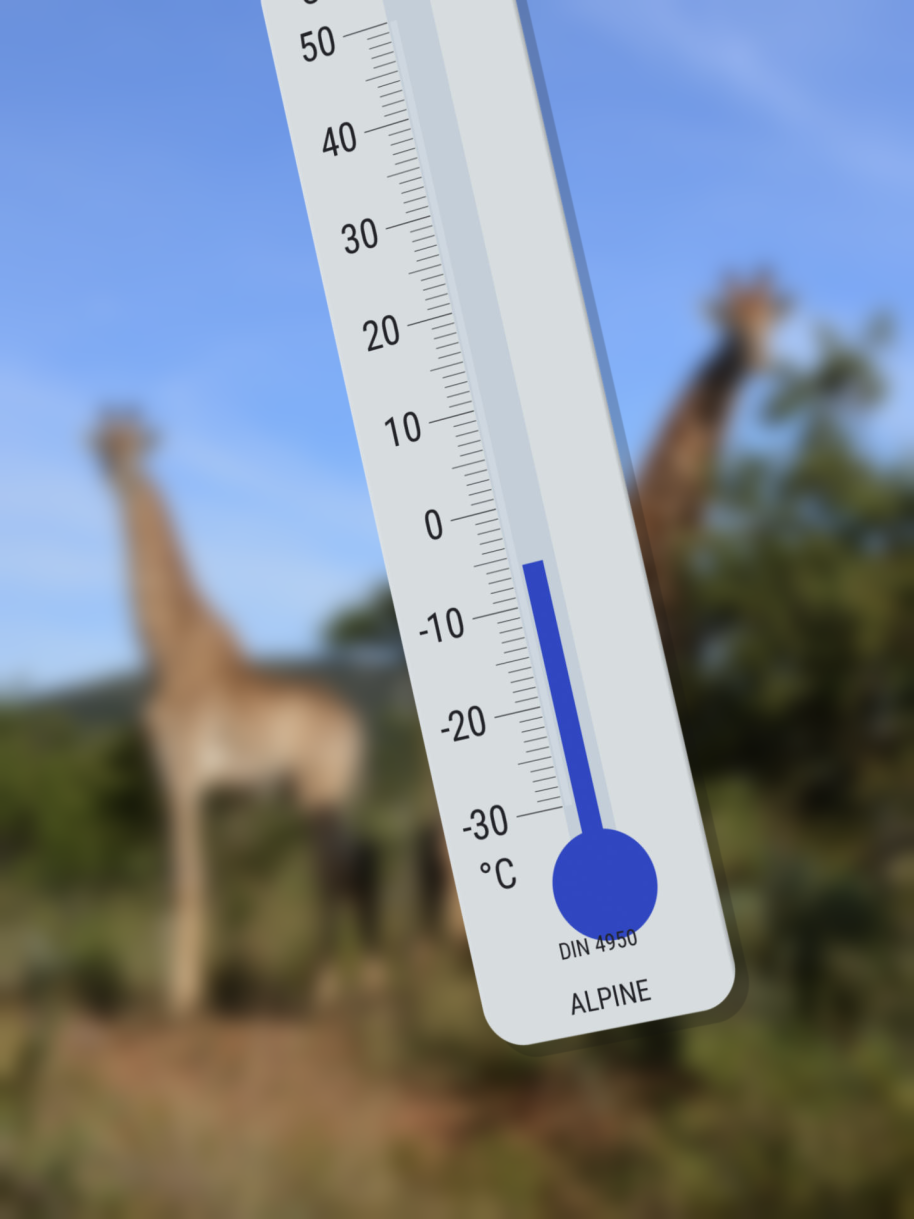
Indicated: -6
